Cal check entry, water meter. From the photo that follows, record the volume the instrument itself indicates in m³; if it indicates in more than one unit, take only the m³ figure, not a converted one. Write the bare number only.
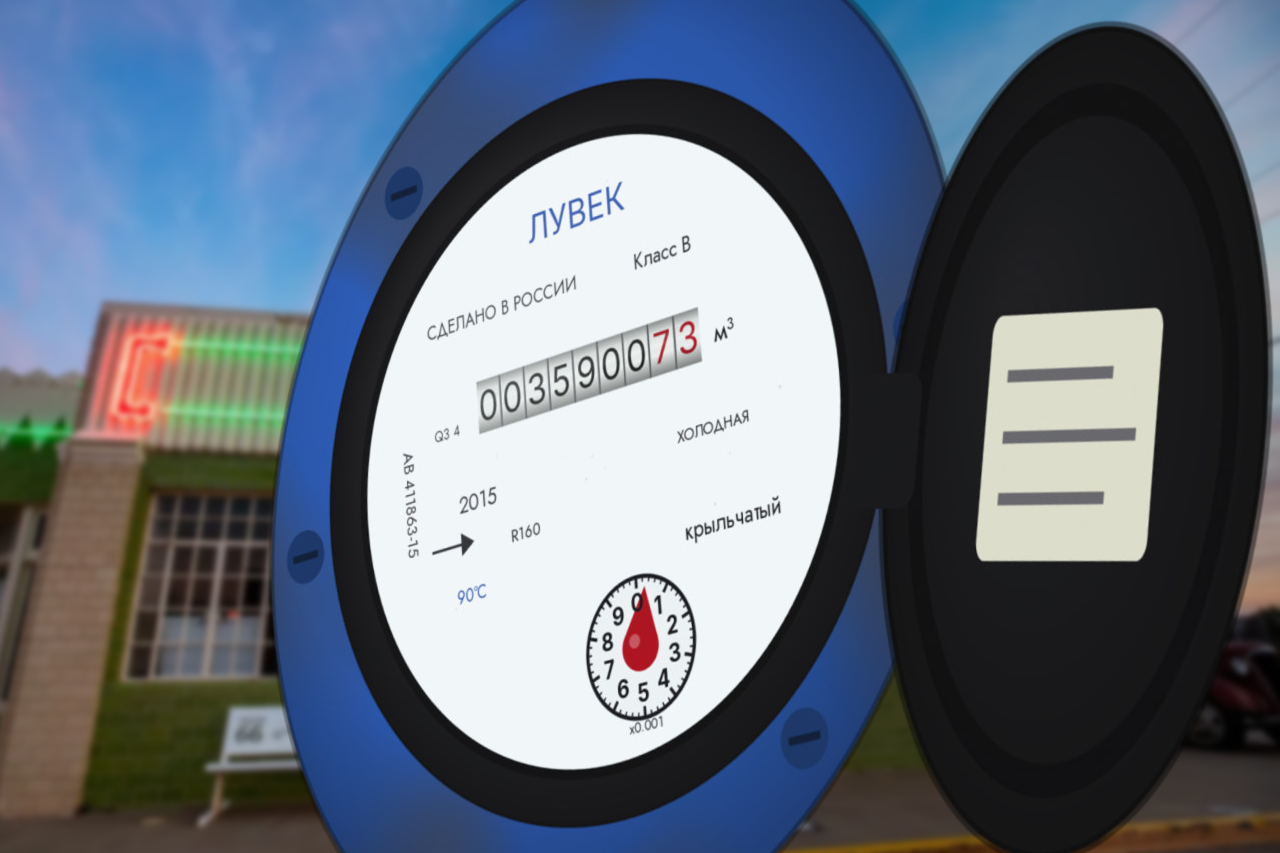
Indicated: 35900.730
